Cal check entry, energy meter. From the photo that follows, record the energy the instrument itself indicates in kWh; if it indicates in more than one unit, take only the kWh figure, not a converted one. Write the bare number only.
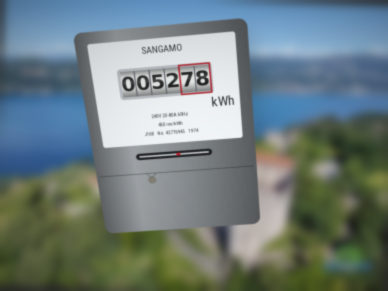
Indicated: 52.78
